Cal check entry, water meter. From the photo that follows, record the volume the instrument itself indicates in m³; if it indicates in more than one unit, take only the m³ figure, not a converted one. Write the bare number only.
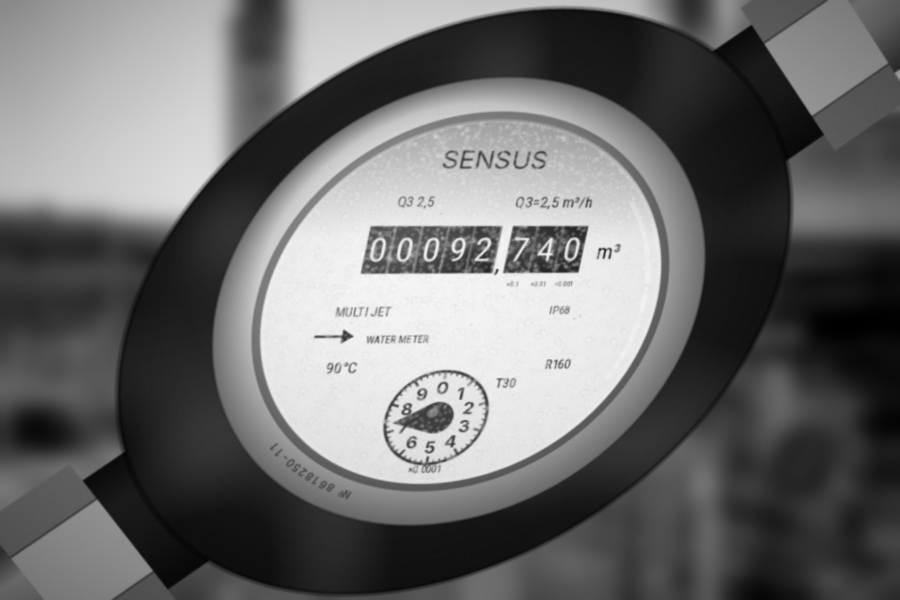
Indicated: 92.7407
